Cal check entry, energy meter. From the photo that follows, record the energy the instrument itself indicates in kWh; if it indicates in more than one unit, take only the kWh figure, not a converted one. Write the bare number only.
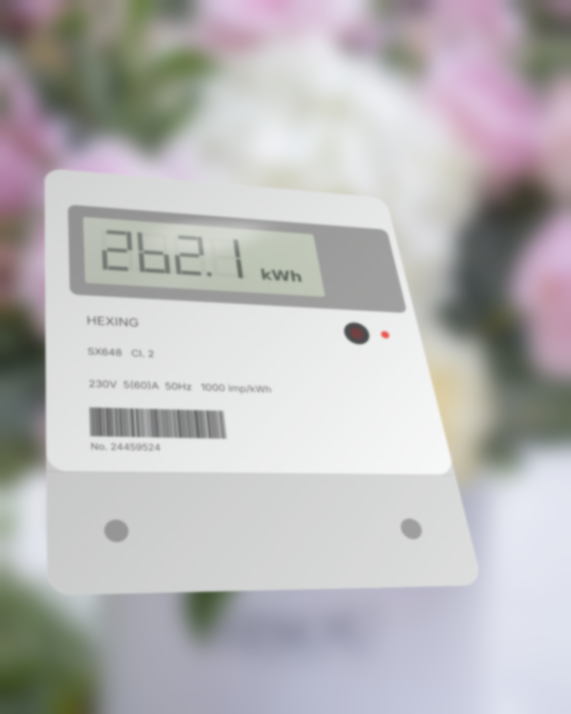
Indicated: 262.1
